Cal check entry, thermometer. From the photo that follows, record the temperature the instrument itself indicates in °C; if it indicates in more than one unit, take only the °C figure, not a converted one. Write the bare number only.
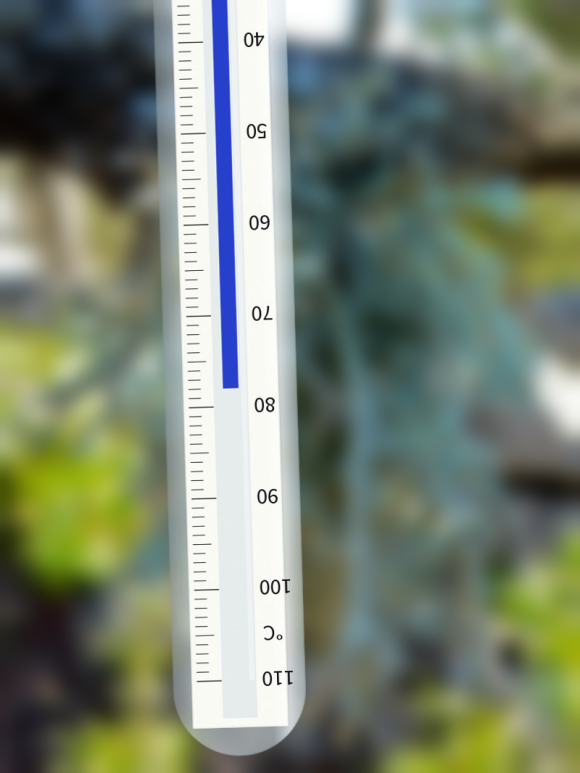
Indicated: 78
